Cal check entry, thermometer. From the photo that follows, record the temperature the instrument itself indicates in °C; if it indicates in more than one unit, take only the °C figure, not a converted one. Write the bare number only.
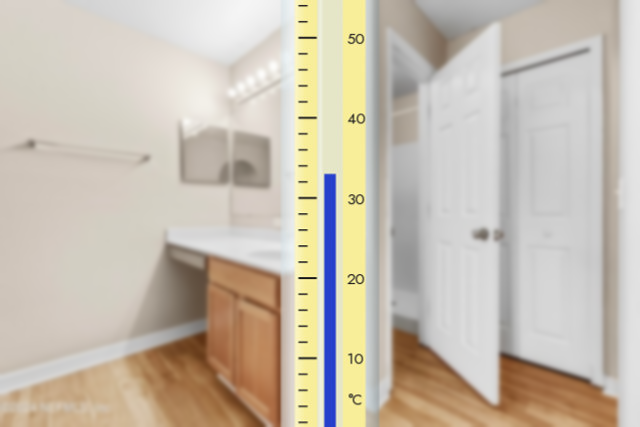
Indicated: 33
